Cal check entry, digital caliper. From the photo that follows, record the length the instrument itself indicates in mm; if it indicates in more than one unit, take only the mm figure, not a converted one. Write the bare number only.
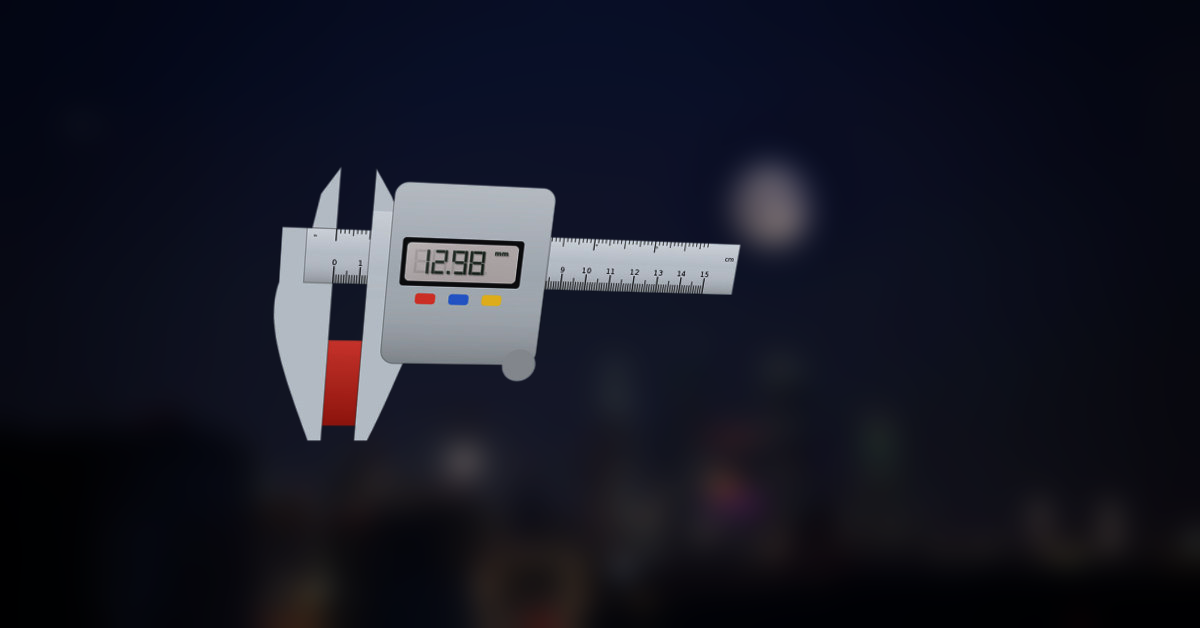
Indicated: 12.98
